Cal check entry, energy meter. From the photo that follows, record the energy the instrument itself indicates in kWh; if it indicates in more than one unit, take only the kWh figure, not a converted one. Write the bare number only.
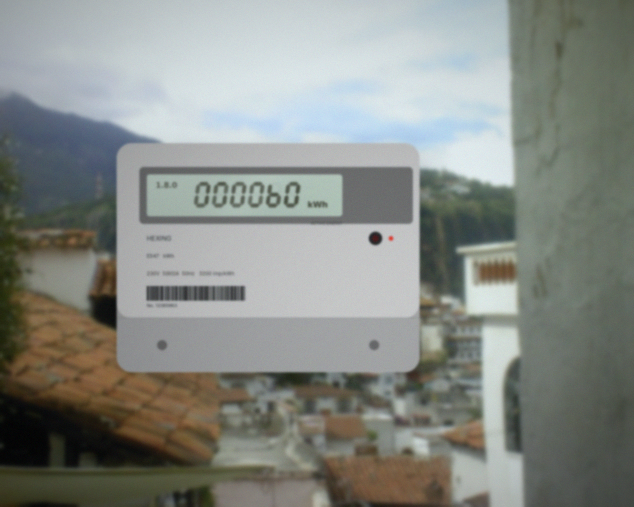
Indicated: 60
